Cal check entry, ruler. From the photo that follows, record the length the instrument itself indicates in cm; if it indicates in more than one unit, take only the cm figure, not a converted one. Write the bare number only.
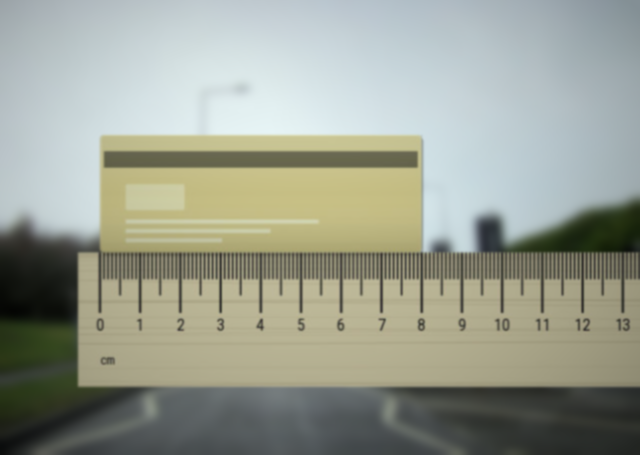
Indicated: 8
